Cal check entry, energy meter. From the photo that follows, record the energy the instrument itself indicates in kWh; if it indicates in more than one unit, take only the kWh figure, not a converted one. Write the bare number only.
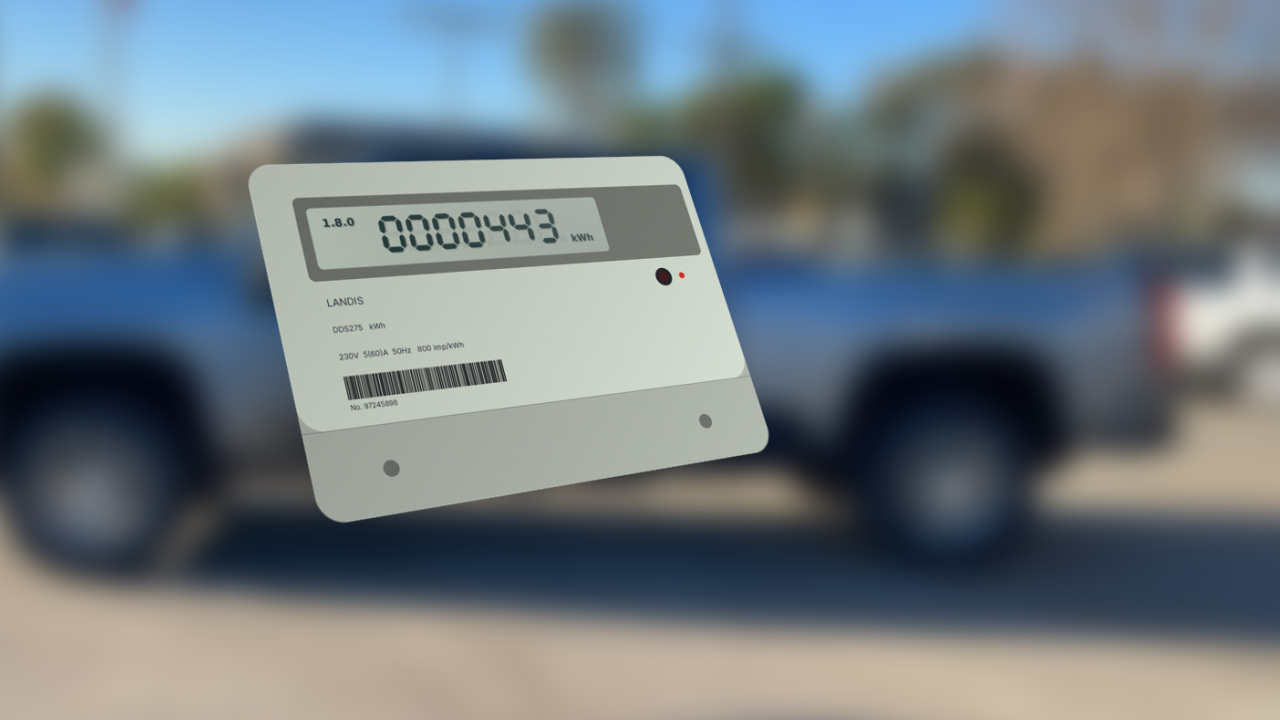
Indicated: 443
